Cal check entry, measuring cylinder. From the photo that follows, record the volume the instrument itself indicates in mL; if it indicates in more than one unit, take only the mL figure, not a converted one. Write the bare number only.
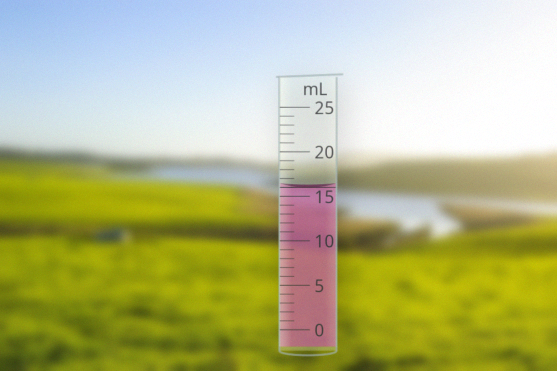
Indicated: 16
